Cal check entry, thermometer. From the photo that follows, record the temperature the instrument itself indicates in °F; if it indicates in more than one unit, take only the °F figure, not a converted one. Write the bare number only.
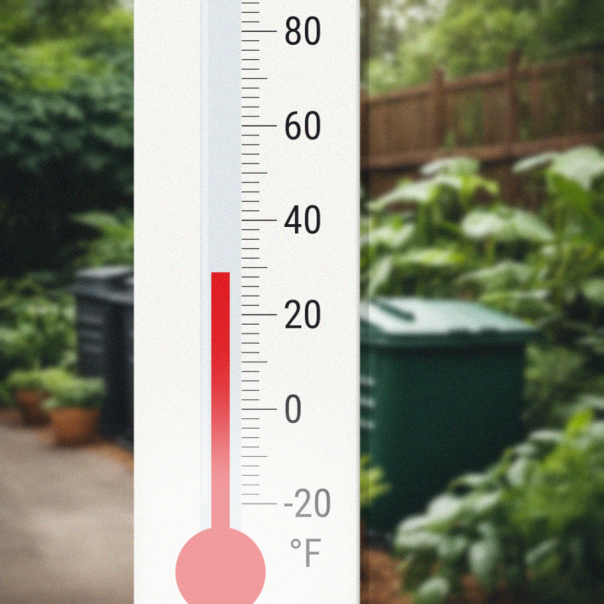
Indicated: 29
